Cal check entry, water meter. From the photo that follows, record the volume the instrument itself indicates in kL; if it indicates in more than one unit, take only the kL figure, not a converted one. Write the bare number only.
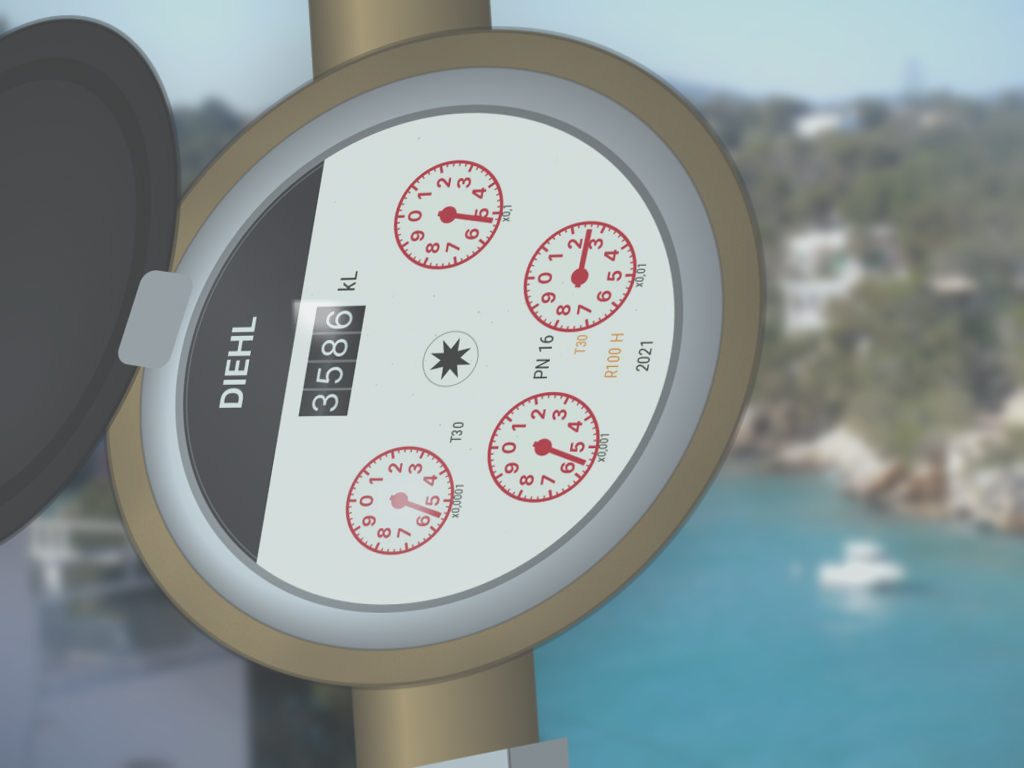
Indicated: 3586.5255
